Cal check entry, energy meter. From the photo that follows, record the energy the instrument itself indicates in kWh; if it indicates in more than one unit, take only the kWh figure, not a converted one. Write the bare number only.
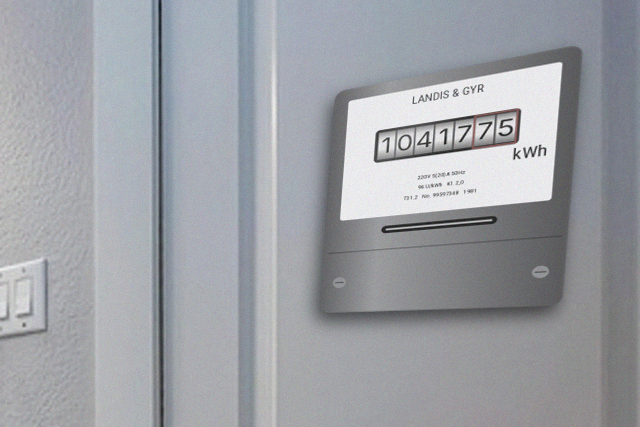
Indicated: 10417.75
